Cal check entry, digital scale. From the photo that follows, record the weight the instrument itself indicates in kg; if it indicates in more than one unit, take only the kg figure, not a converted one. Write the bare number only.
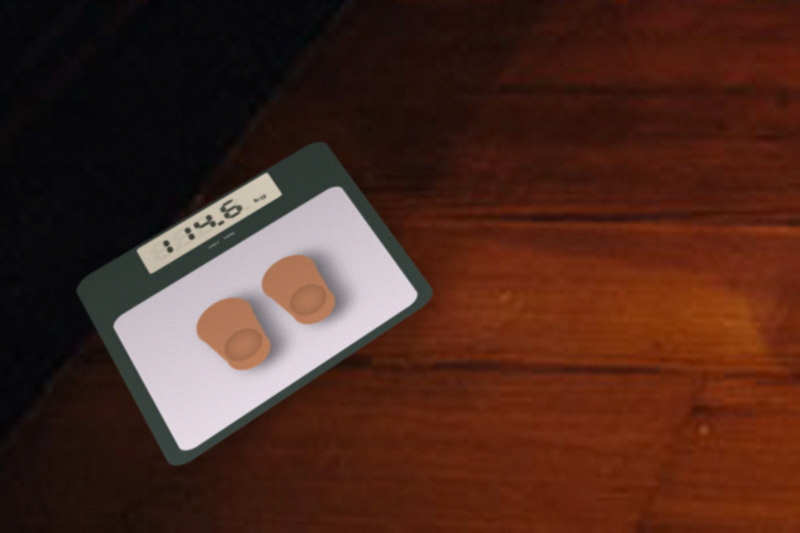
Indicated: 114.6
